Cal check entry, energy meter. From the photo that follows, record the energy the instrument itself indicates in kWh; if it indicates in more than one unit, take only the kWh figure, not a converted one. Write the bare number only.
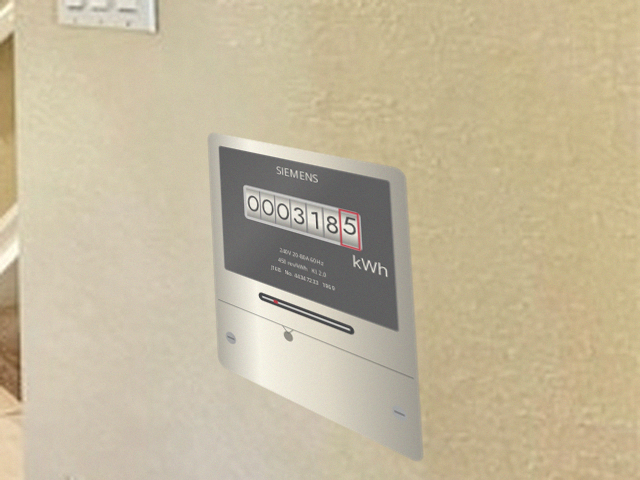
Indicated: 318.5
